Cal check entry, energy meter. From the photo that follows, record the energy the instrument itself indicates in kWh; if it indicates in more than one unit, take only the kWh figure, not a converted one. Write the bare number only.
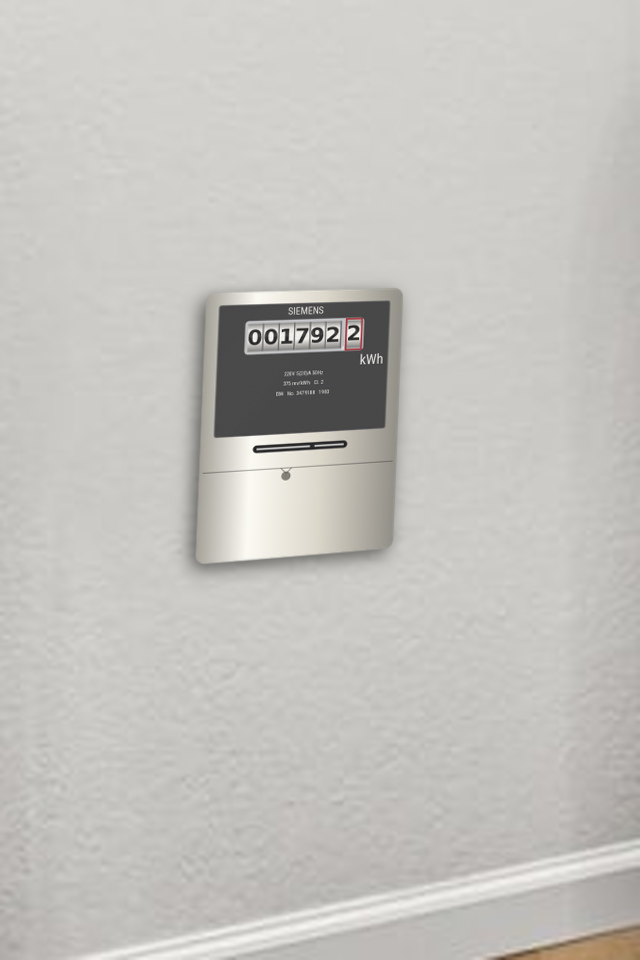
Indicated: 1792.2
